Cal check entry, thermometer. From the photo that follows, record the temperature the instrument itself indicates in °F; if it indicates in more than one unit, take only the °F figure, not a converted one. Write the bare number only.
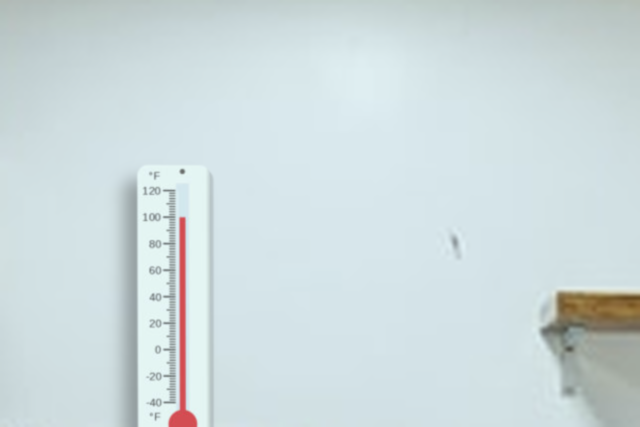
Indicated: 100
